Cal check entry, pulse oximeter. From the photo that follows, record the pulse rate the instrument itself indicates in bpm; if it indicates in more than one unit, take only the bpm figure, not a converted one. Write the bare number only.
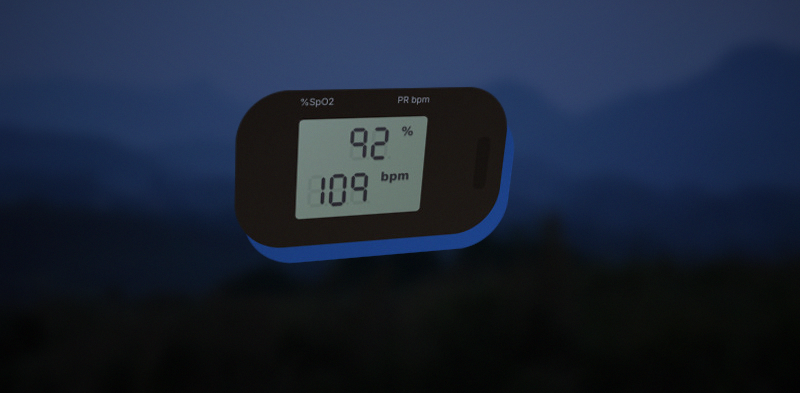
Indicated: 109
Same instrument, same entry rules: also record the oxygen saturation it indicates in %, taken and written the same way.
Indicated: 92
